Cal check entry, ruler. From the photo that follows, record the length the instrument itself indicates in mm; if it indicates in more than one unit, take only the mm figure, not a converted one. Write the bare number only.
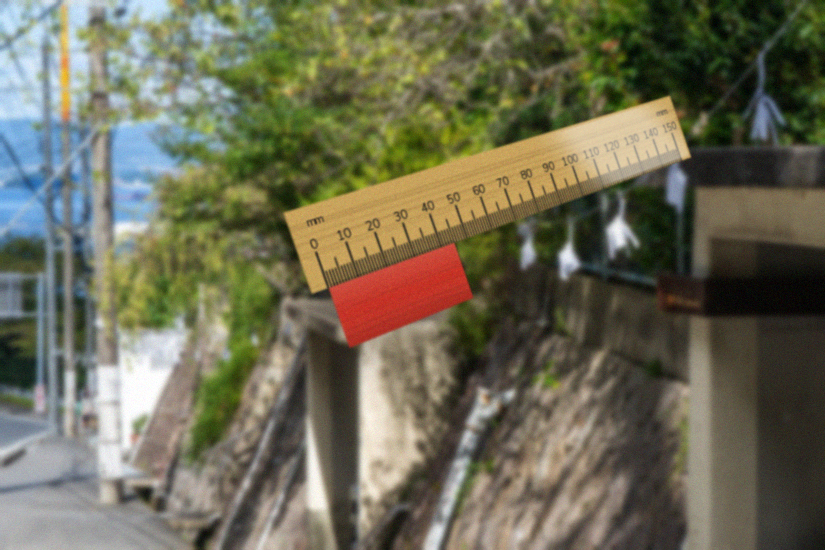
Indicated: 45
